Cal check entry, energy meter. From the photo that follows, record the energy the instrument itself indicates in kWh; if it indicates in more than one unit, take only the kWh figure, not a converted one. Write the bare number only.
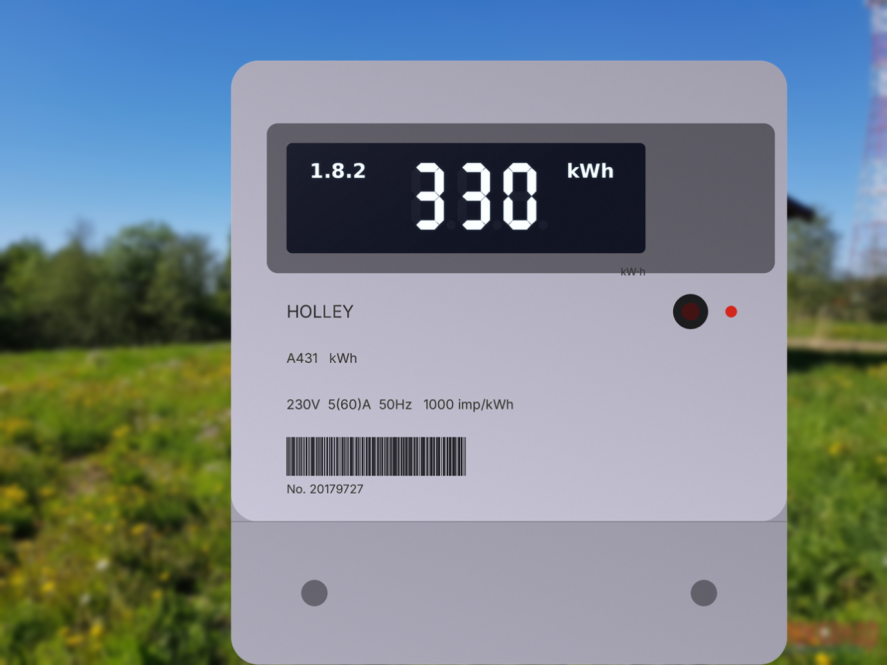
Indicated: 330
